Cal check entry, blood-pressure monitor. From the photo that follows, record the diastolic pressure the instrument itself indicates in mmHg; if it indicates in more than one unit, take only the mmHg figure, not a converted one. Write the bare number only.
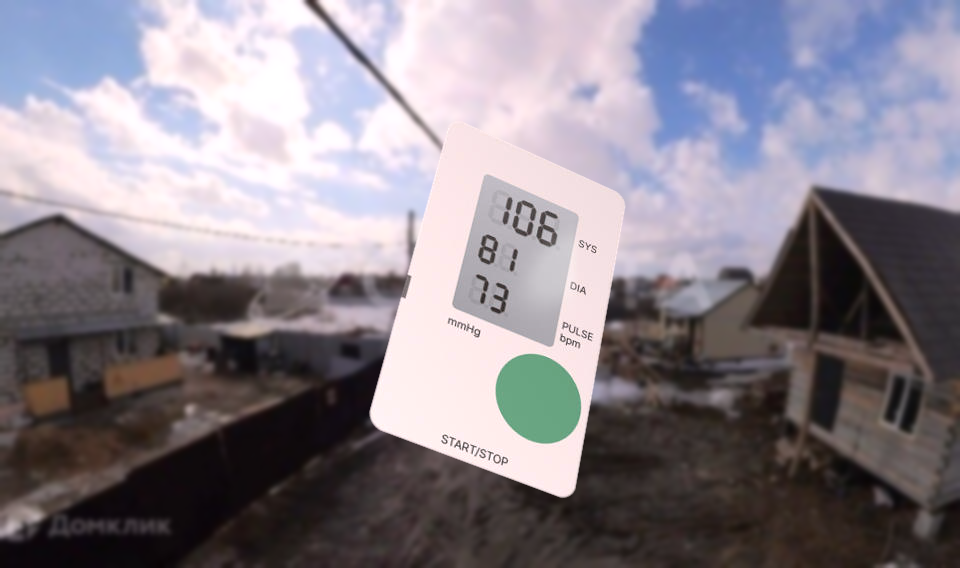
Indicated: 81
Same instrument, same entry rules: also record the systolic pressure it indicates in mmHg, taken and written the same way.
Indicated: 106
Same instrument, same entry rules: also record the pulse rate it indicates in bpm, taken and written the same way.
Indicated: 73
